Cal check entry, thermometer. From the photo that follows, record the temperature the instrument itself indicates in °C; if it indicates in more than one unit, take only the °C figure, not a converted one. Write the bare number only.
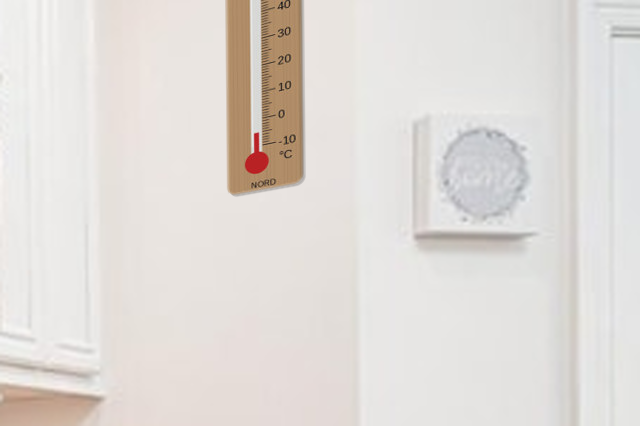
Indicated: -5
